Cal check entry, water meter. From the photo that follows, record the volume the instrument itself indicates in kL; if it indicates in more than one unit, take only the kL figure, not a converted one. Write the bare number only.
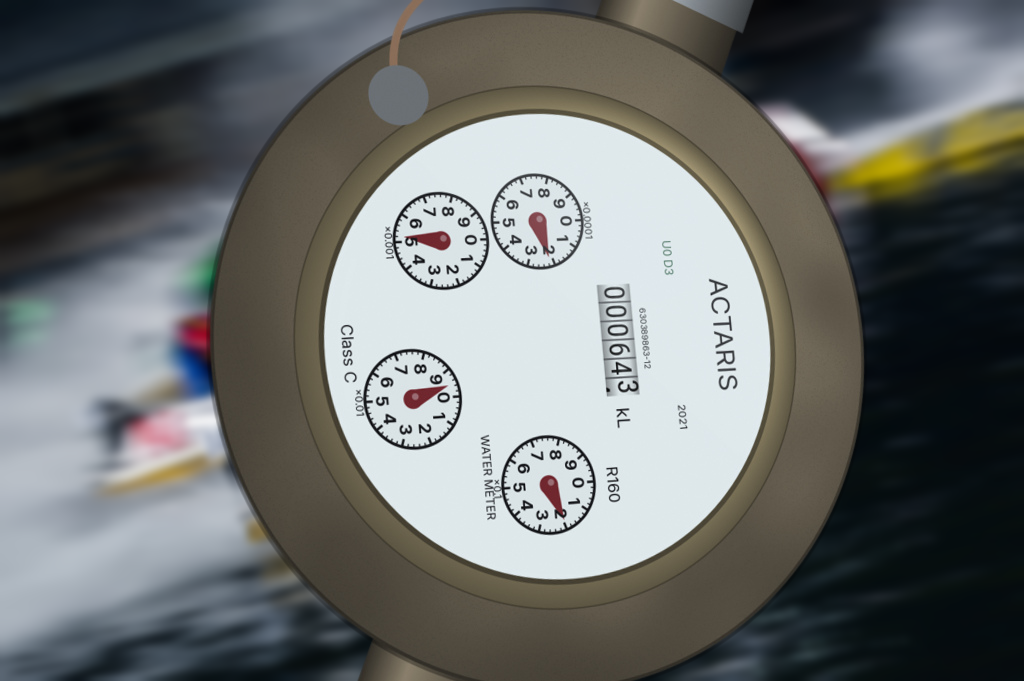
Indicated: 643.1952
